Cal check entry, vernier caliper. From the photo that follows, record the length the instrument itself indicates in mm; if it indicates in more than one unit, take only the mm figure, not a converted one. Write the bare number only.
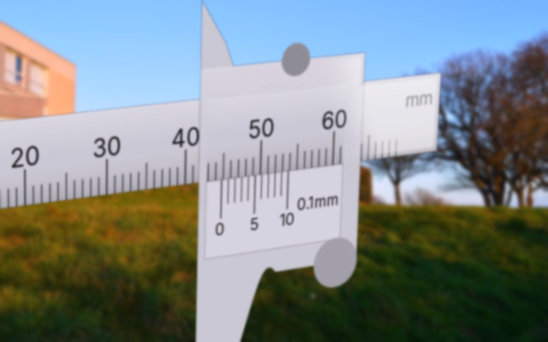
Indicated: 44.8
